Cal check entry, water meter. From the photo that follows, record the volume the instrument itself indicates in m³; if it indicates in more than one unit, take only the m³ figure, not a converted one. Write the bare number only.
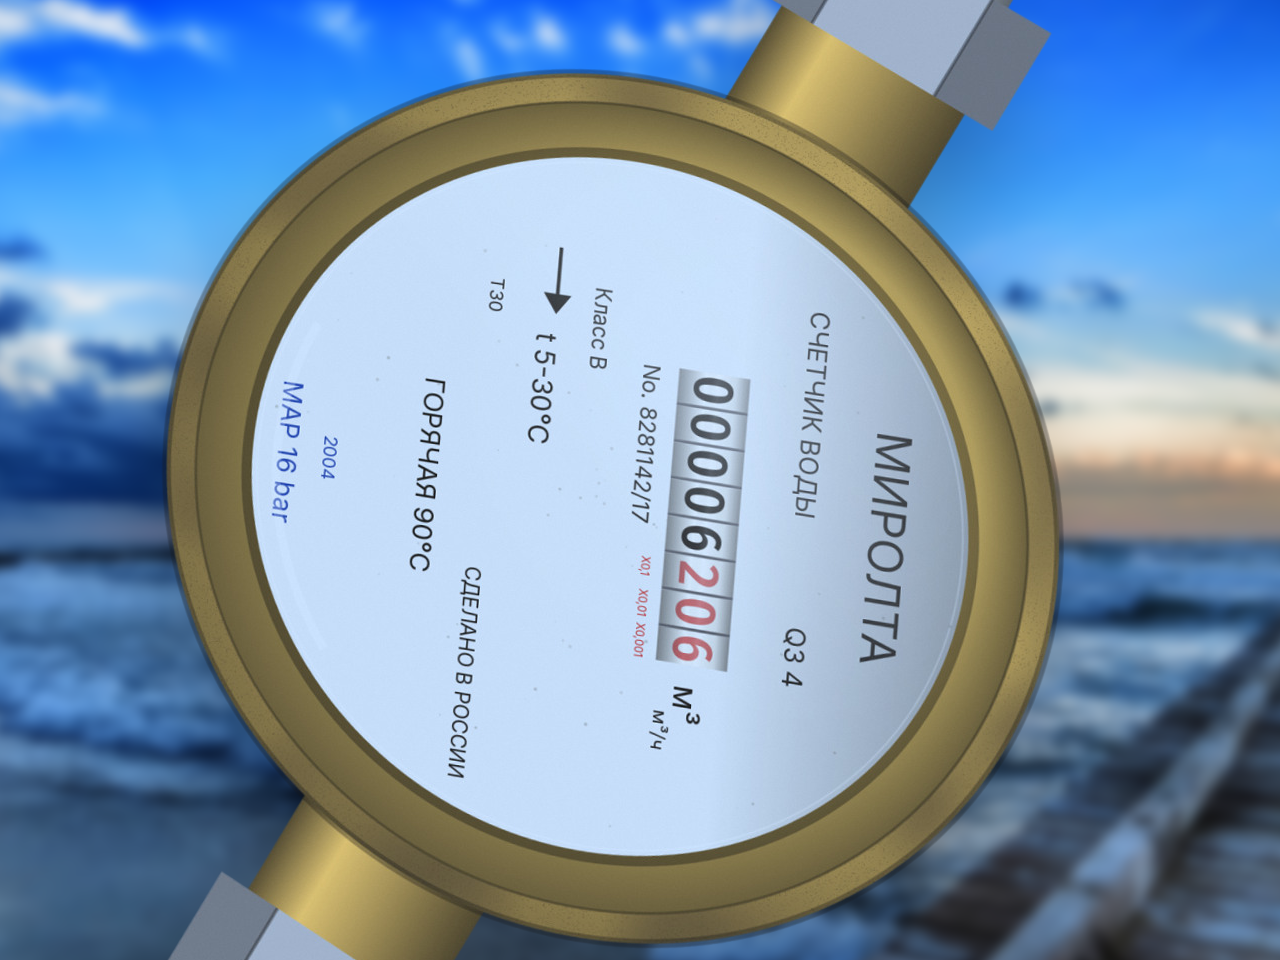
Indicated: 6.206
